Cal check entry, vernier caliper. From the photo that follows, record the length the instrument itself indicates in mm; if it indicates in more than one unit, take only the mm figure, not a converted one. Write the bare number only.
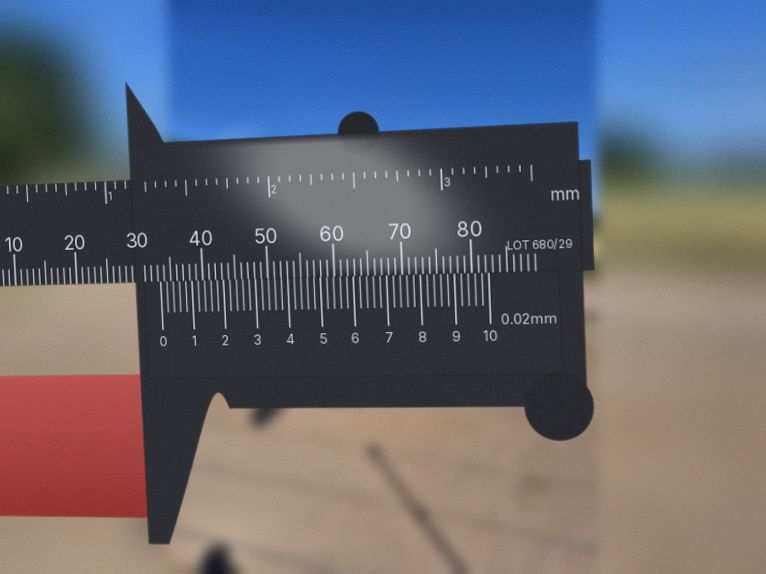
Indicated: 33.4
